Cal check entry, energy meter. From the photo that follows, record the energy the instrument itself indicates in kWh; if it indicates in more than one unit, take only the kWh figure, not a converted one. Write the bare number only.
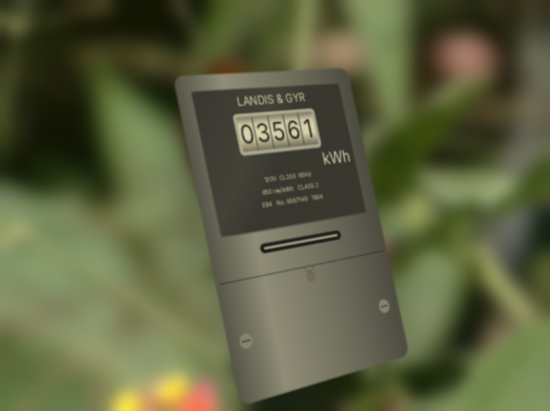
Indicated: 3561
